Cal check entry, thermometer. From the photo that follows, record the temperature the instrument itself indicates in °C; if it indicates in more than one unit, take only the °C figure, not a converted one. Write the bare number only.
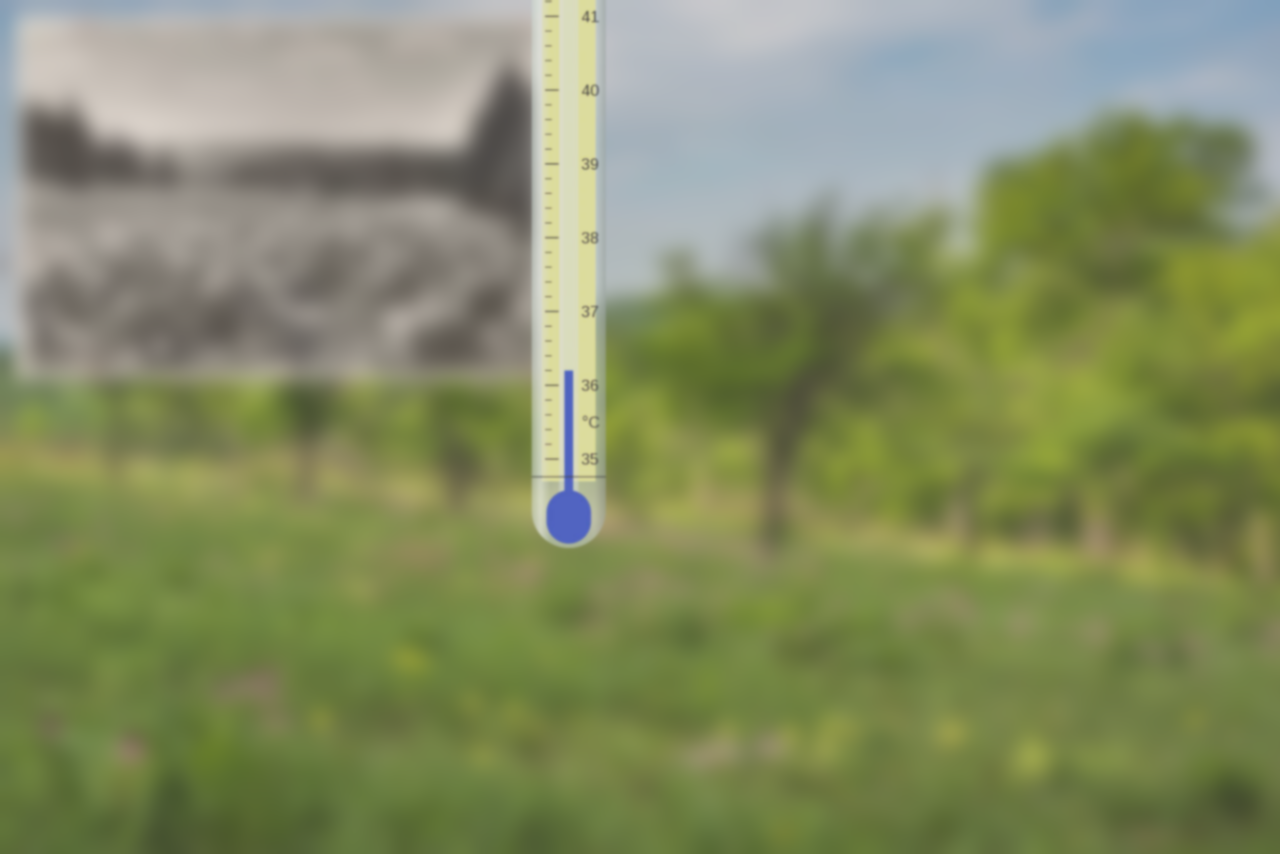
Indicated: 36.2
